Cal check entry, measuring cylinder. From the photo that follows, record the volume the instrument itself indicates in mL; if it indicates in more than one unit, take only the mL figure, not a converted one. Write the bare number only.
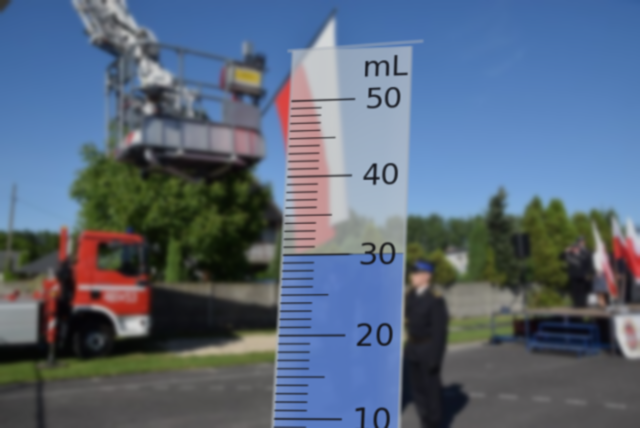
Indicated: 30
